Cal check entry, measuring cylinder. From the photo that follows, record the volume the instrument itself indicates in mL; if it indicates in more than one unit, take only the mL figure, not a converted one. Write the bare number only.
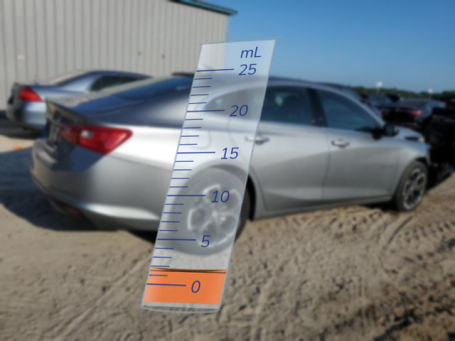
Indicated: 1.5
